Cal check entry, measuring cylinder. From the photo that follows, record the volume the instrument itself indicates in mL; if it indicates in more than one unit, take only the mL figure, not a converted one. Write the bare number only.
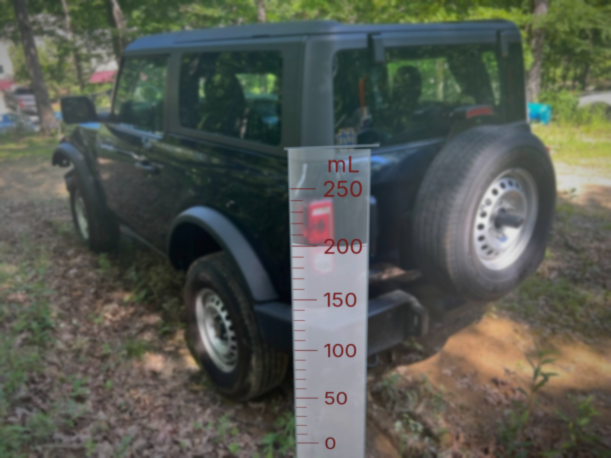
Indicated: 200
